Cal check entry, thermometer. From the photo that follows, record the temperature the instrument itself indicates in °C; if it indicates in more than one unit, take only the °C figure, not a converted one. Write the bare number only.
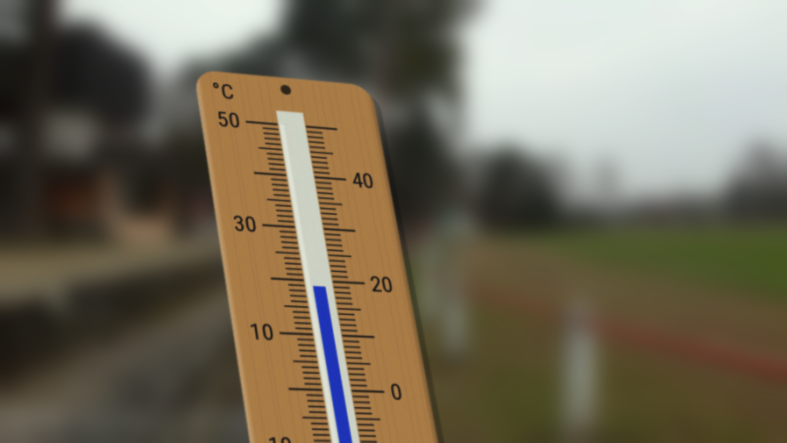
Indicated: 19
